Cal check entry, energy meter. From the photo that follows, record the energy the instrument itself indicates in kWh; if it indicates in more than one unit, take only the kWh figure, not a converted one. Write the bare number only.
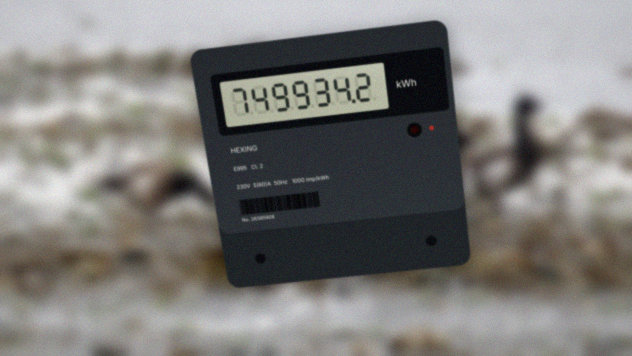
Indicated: 749934.2
